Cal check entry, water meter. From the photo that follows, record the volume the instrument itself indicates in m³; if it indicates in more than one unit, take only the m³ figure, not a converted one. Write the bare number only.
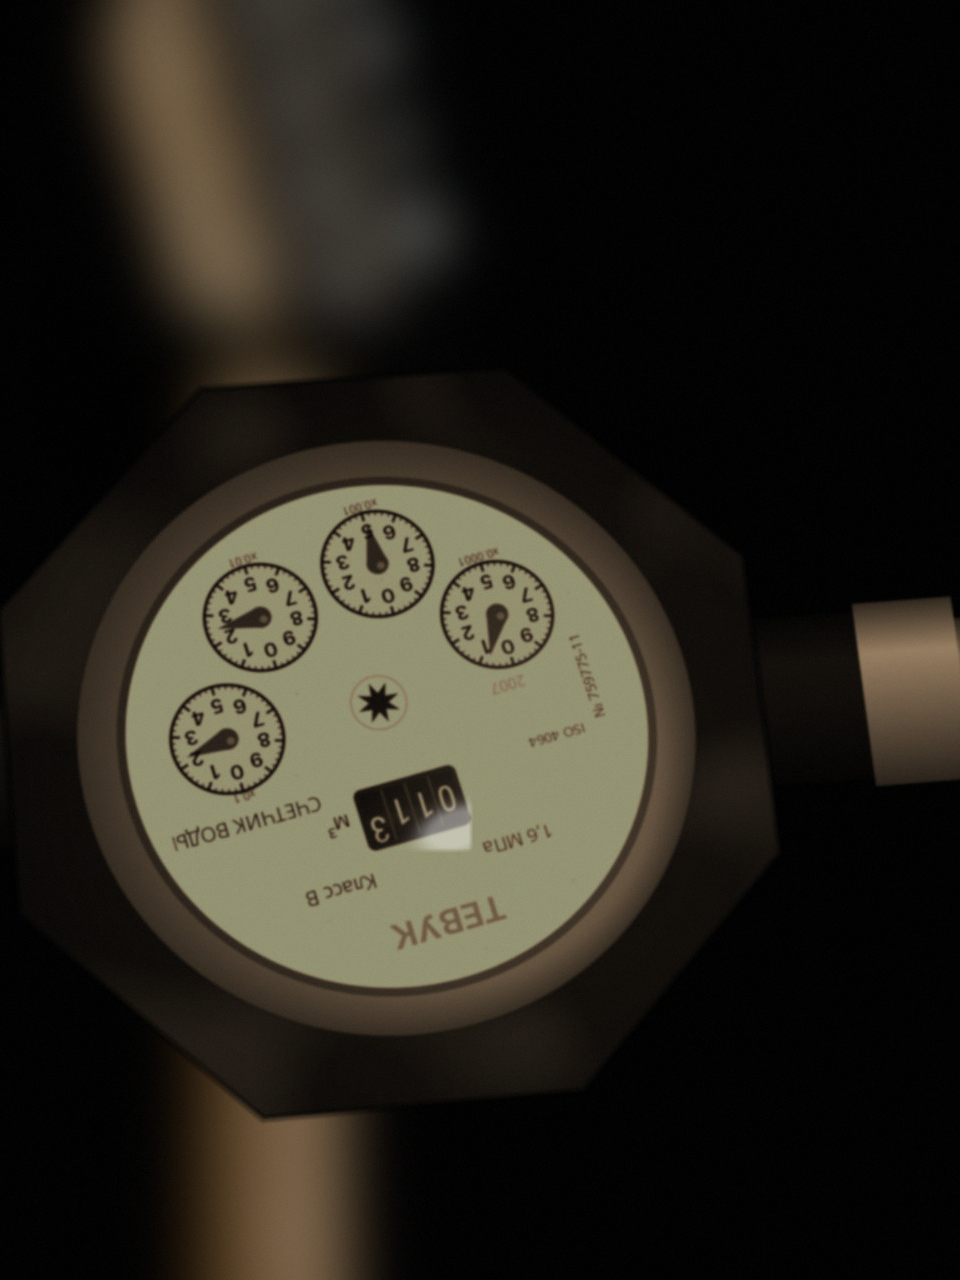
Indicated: 113.2250
